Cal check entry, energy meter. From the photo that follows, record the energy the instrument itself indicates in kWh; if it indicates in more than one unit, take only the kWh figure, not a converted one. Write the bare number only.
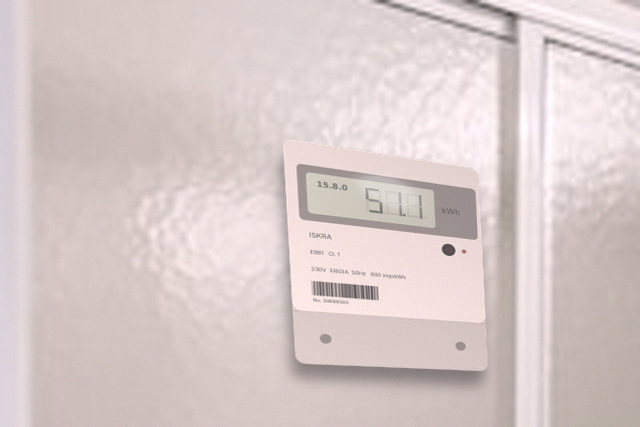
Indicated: 51.1
